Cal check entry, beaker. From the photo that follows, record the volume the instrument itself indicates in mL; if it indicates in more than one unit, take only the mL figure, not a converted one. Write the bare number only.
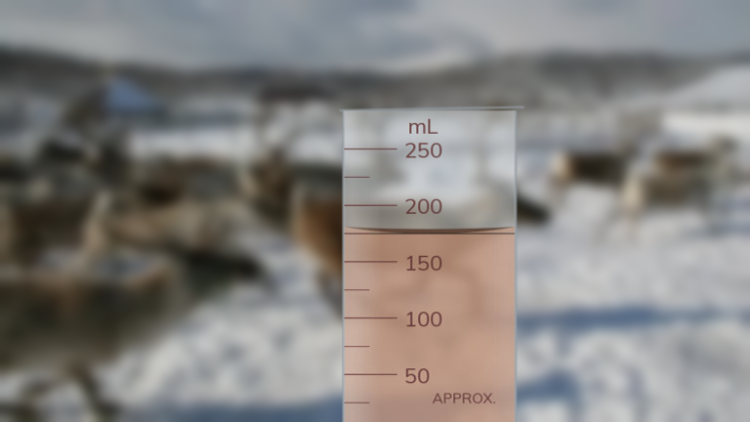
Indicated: 175
